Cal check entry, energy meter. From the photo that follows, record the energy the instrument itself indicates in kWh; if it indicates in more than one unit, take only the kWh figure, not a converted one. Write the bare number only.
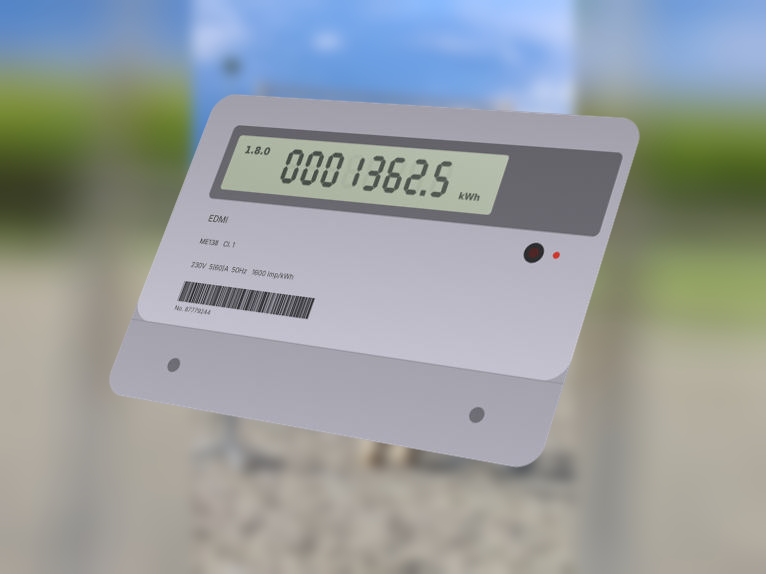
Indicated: 1362.5
